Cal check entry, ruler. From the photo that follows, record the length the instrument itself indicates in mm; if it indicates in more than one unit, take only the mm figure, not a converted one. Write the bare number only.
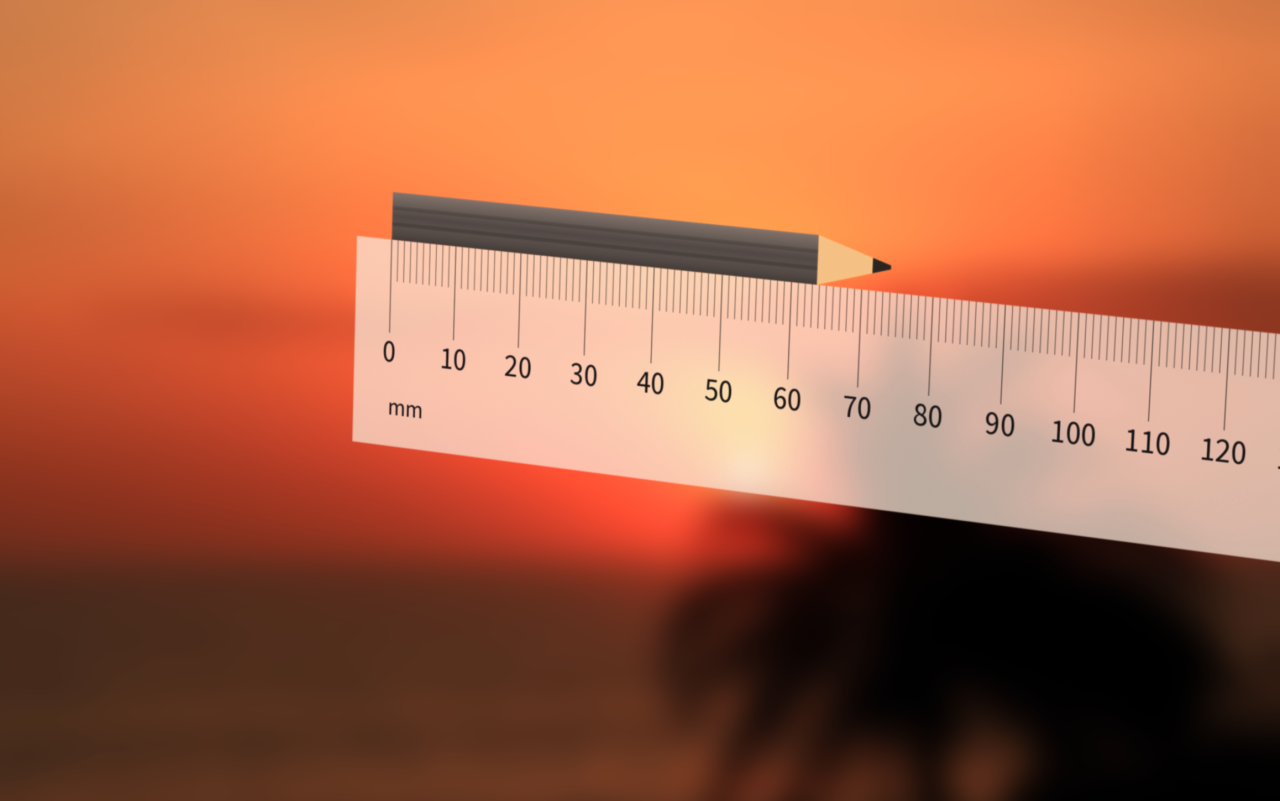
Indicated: 74
